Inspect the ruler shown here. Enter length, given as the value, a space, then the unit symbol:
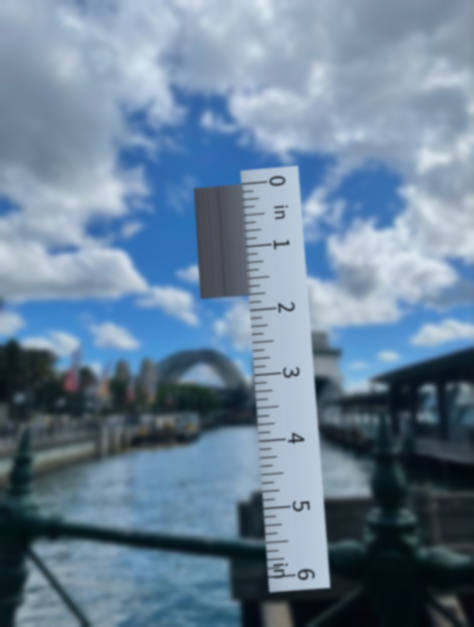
1.75 in
